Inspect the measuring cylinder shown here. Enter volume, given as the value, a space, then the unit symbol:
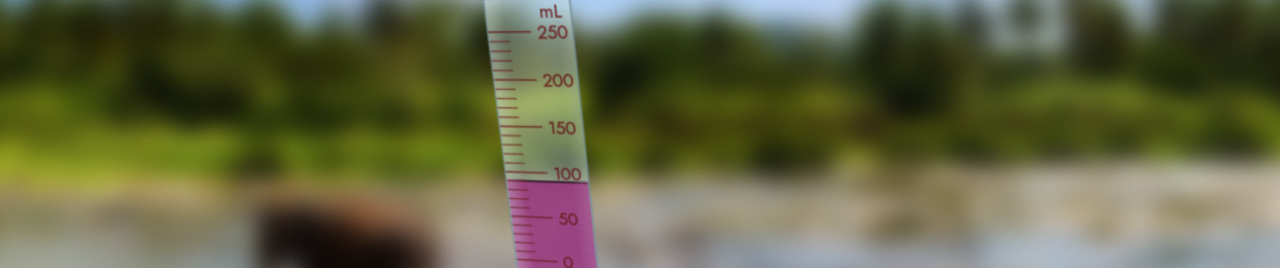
90 mL
